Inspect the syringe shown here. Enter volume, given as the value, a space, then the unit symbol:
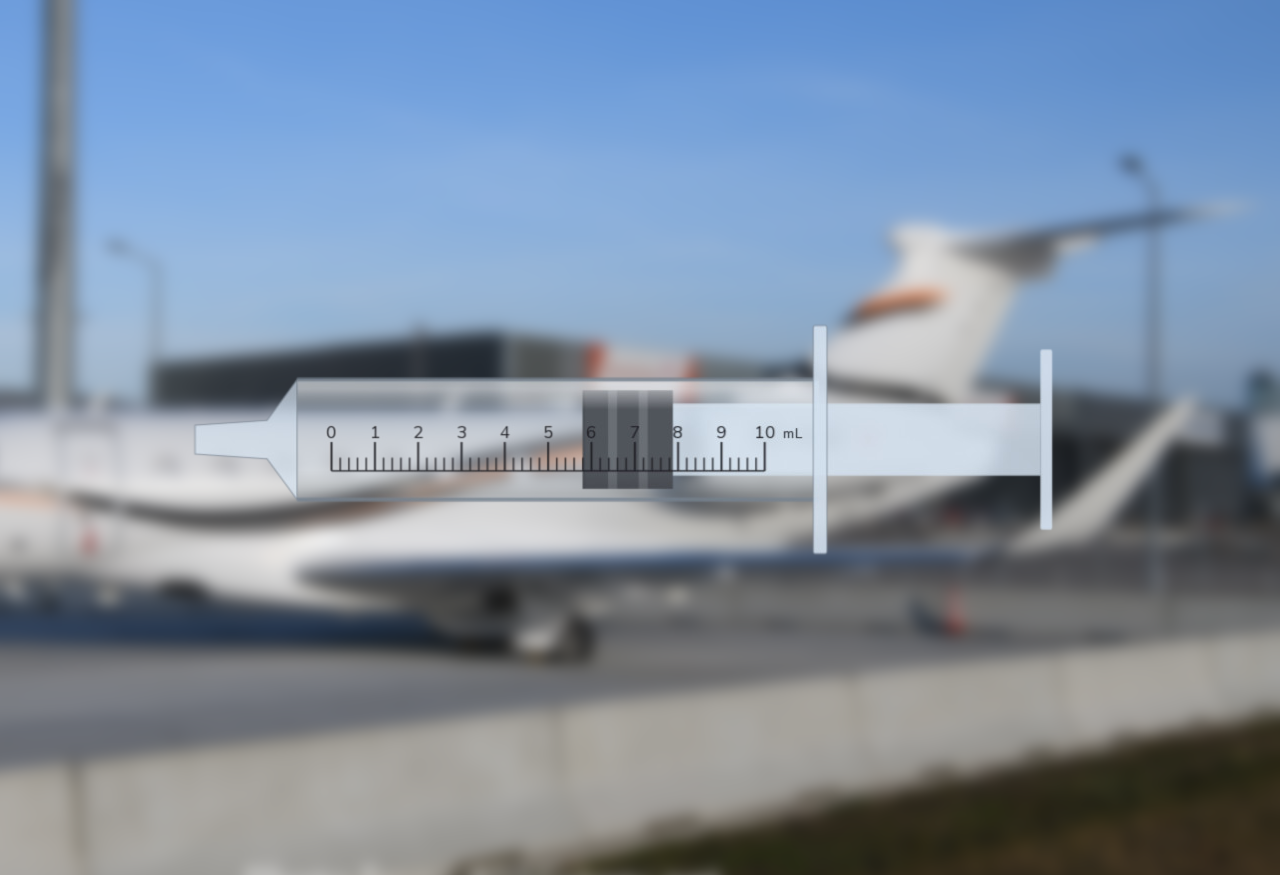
5.8 mL
